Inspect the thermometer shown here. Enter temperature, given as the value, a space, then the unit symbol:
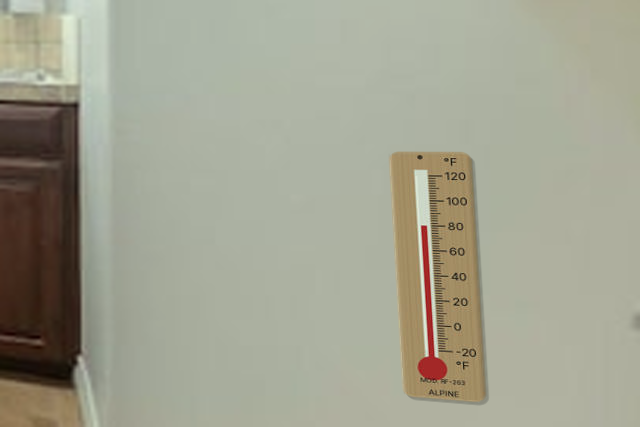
80 °F
